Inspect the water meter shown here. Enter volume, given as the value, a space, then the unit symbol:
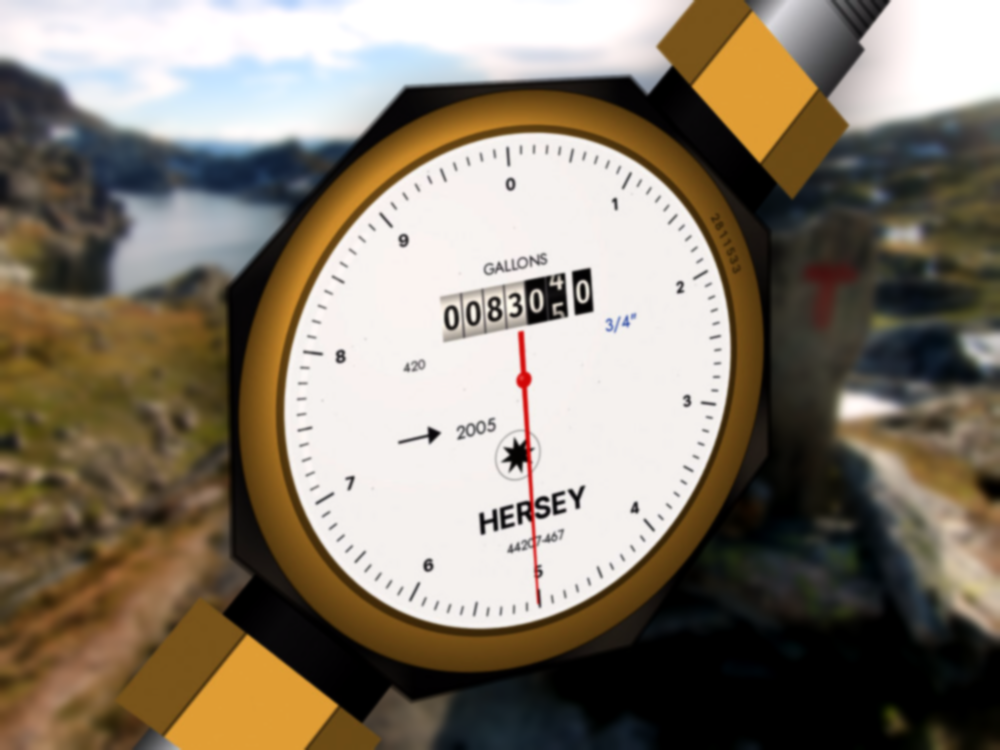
83045.0 gal
